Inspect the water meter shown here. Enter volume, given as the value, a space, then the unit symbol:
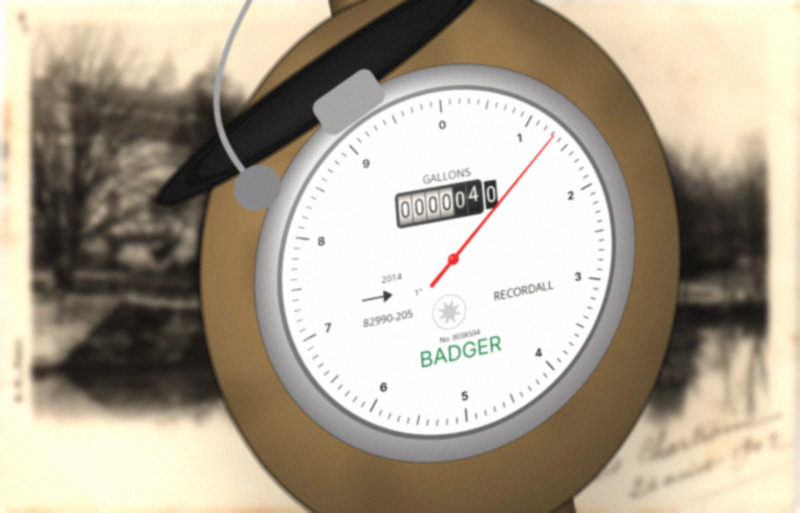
41.3 gal
